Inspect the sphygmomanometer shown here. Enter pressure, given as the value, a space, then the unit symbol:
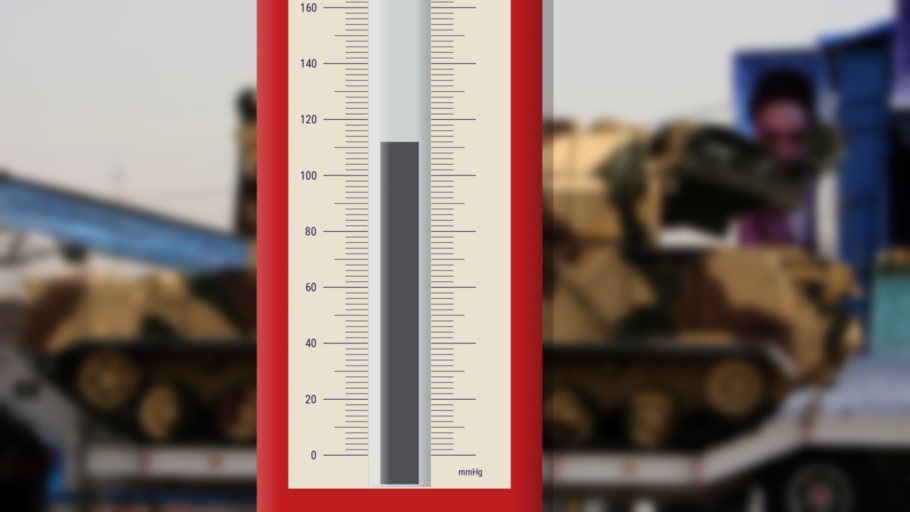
112 mmHg
